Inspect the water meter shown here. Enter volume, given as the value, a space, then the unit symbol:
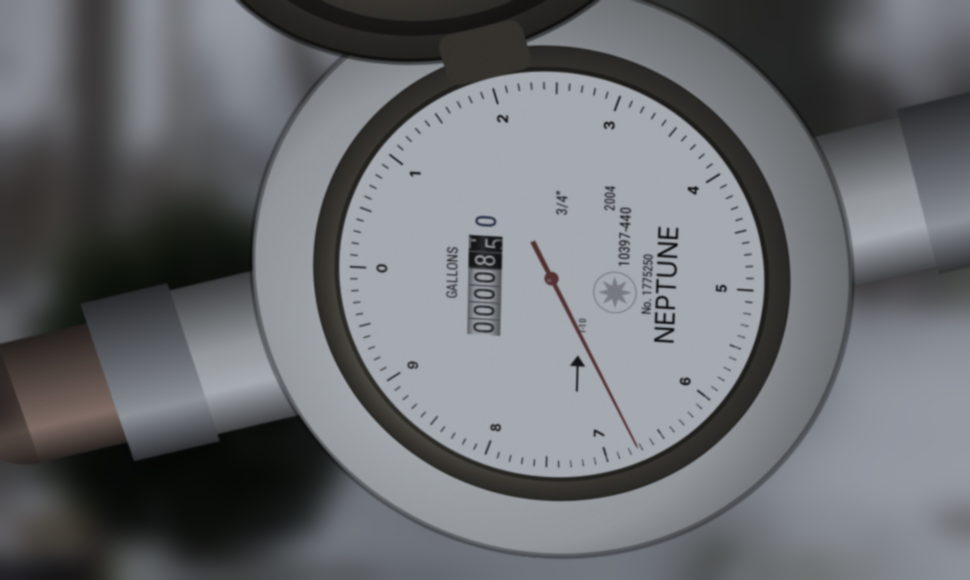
846.7 gal
